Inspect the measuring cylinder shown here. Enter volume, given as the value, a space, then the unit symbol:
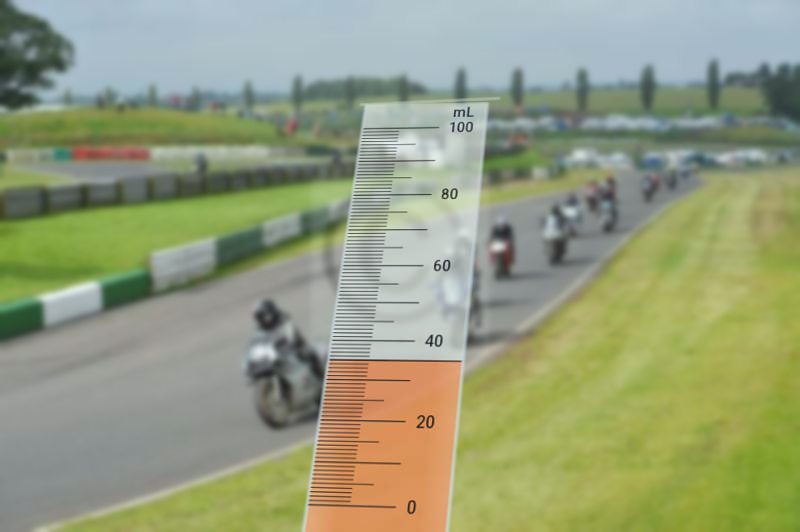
35 mL
